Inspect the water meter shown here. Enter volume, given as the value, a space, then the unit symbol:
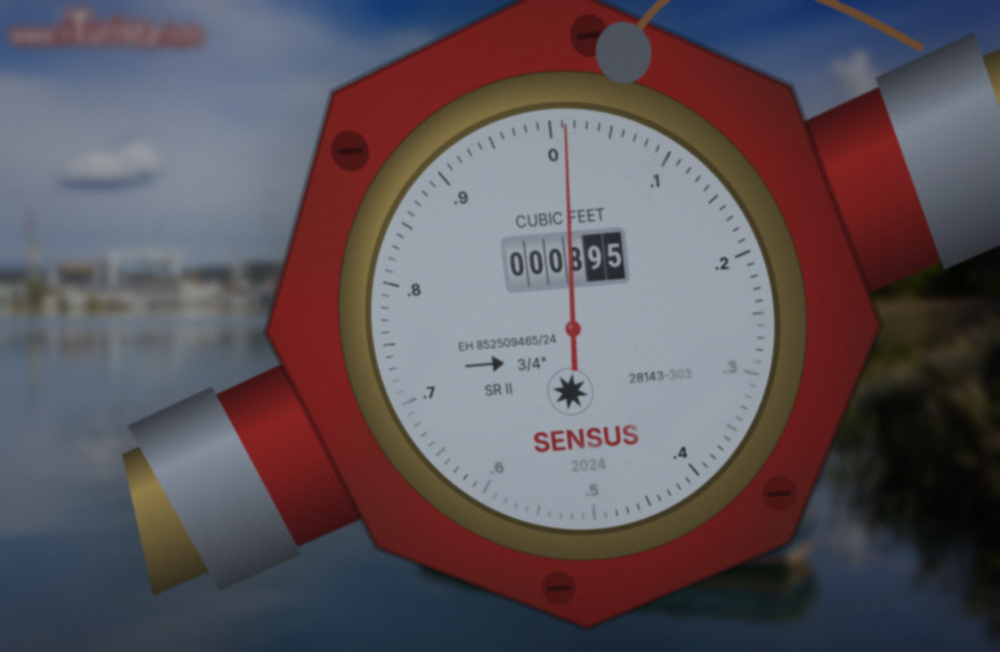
895.01 ft³
